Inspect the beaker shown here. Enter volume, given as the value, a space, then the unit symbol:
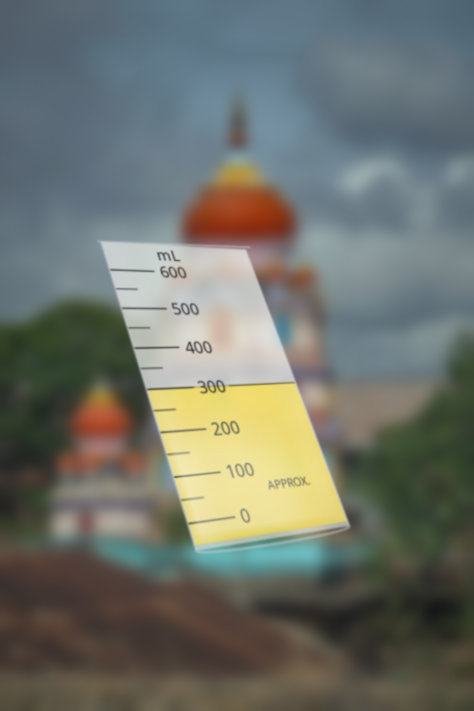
300 mL
